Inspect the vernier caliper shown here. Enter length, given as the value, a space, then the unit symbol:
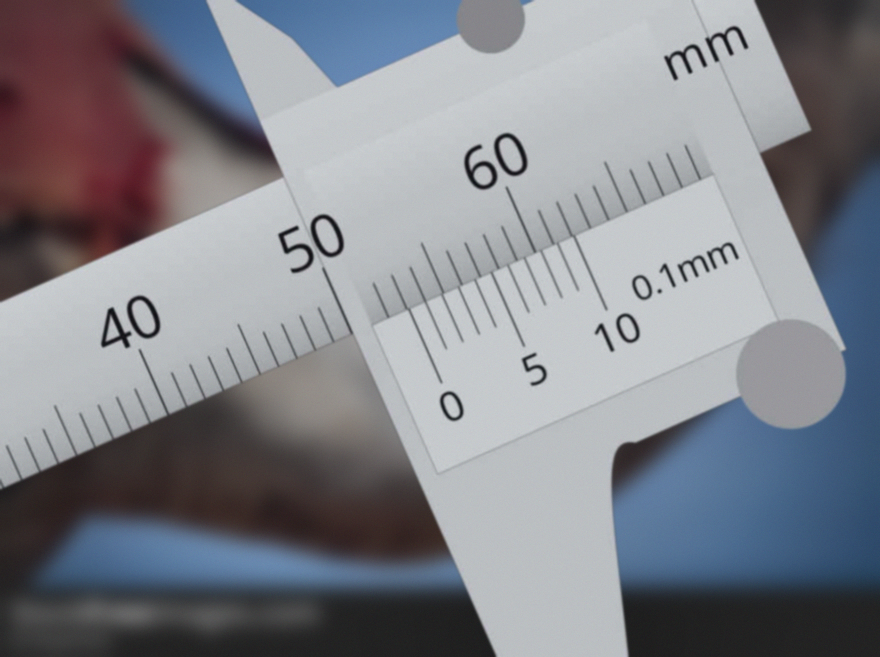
53.1 mm
